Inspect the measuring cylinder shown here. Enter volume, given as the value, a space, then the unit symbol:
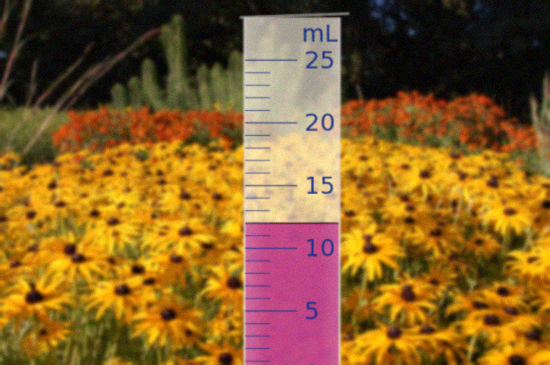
12 mL
